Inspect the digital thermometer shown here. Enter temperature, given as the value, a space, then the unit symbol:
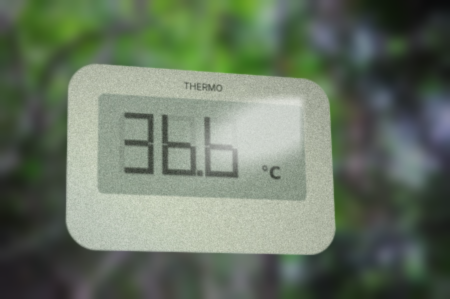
36.6 °C
